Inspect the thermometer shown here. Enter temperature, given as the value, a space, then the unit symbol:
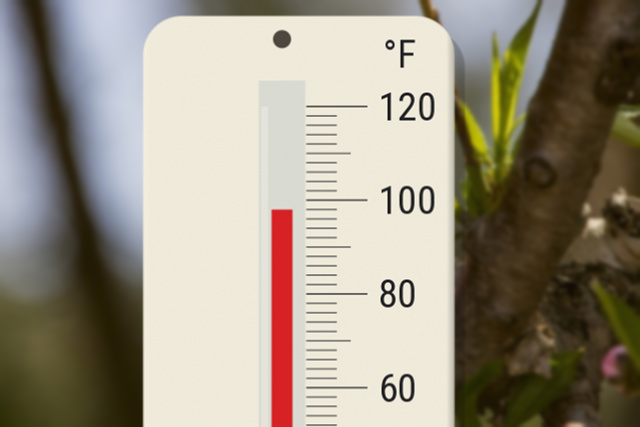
98 °F
